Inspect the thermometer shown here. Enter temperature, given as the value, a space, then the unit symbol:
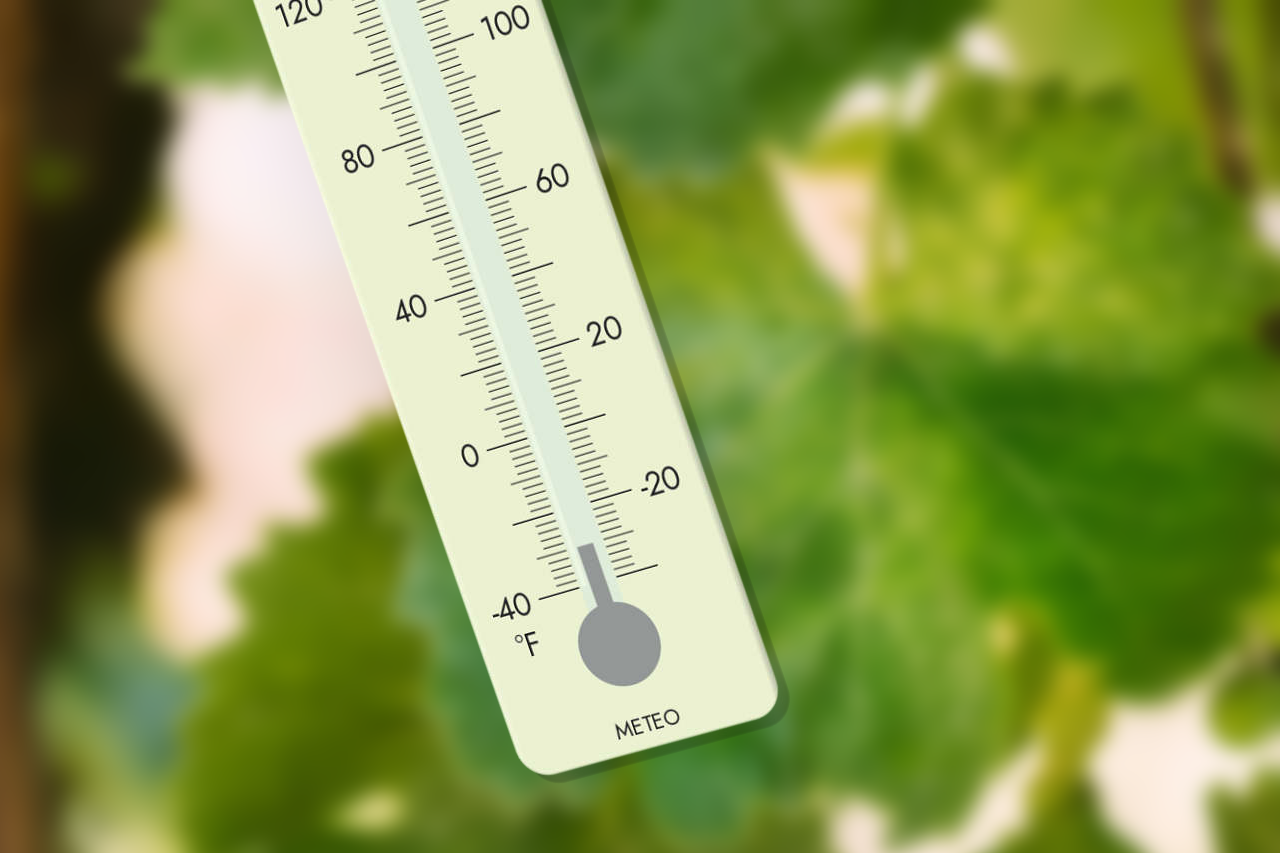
-30 °F
